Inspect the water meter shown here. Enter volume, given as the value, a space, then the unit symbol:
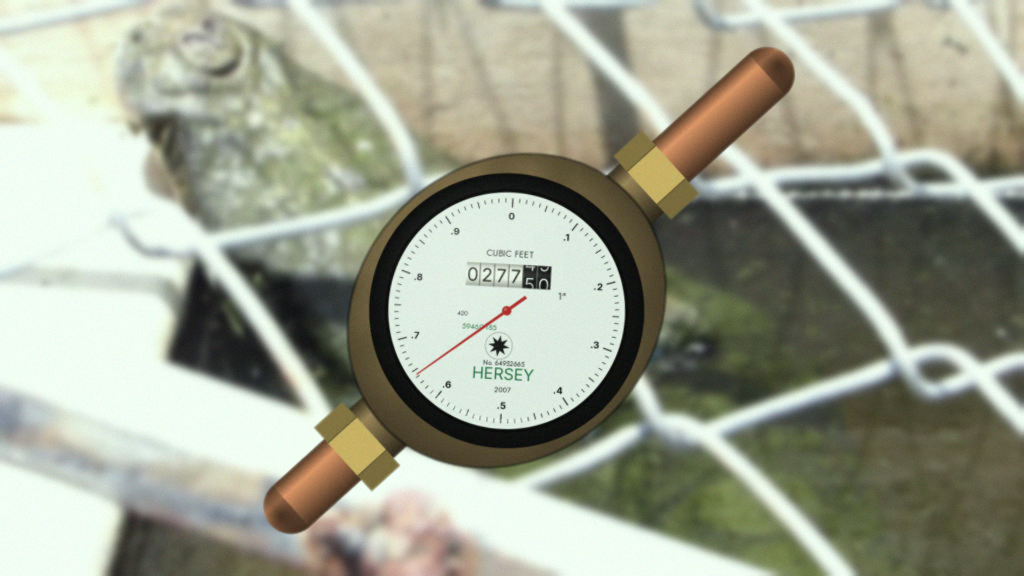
27749.64 ft³
